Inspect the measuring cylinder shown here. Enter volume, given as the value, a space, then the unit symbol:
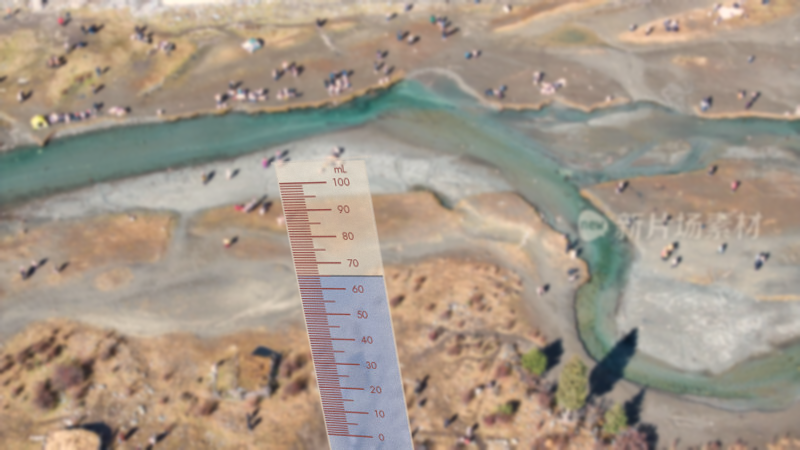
65 mL
